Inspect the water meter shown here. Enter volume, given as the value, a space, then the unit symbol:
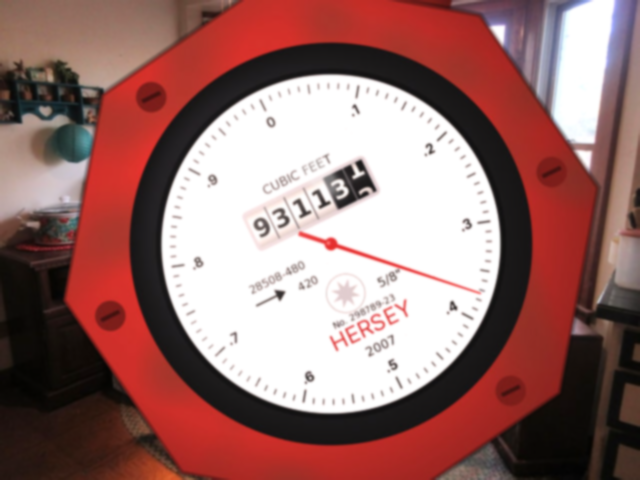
931131.37 ft³
